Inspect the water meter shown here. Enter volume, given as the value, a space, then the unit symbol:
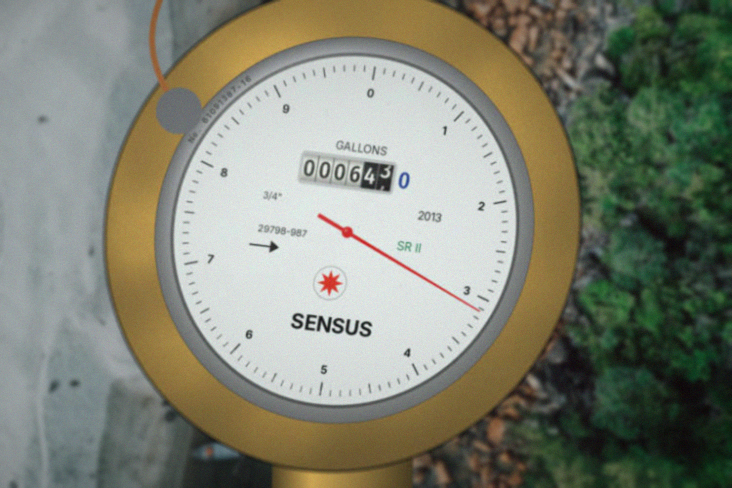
6433.1 gal
